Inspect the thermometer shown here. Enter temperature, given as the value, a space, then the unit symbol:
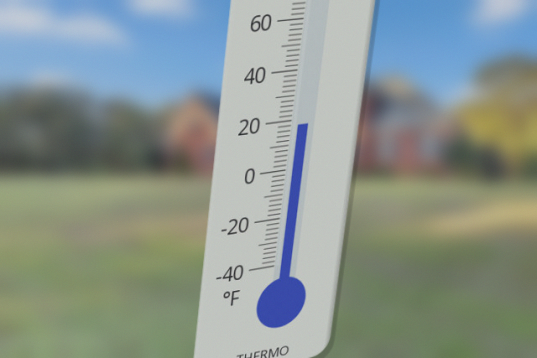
18 °F
